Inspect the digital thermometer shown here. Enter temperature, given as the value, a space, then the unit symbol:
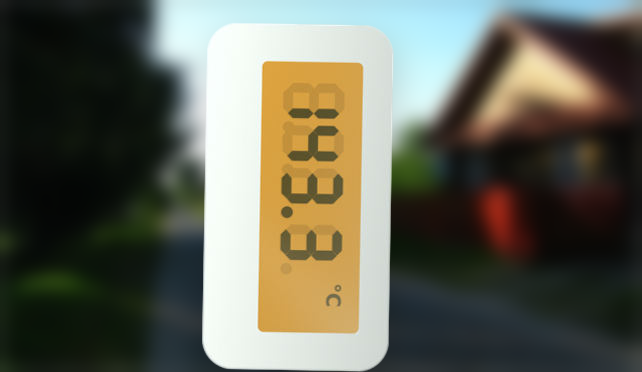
143.3 °C
